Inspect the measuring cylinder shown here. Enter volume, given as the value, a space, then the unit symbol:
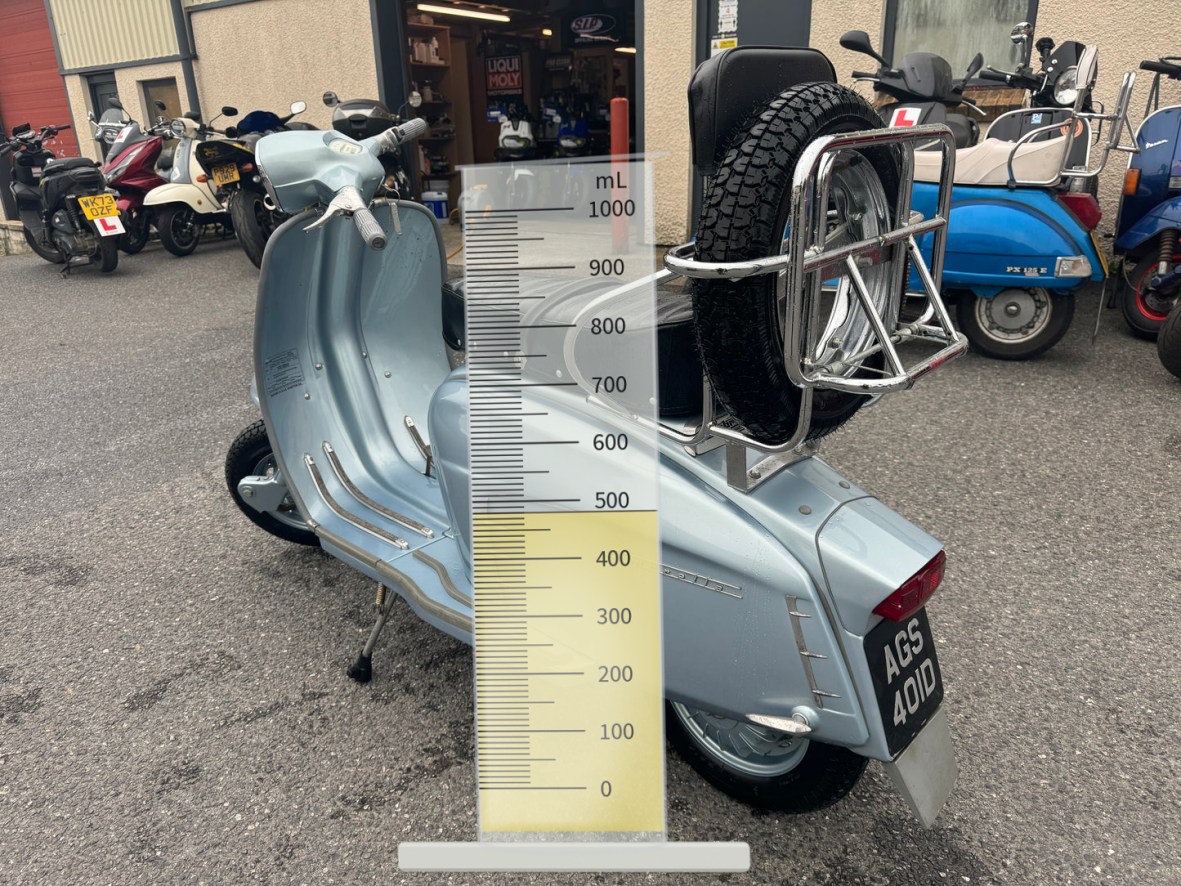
480 mL
